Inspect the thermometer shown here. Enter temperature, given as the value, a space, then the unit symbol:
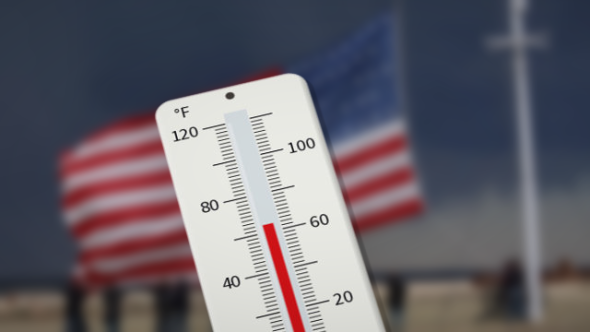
64 °F
